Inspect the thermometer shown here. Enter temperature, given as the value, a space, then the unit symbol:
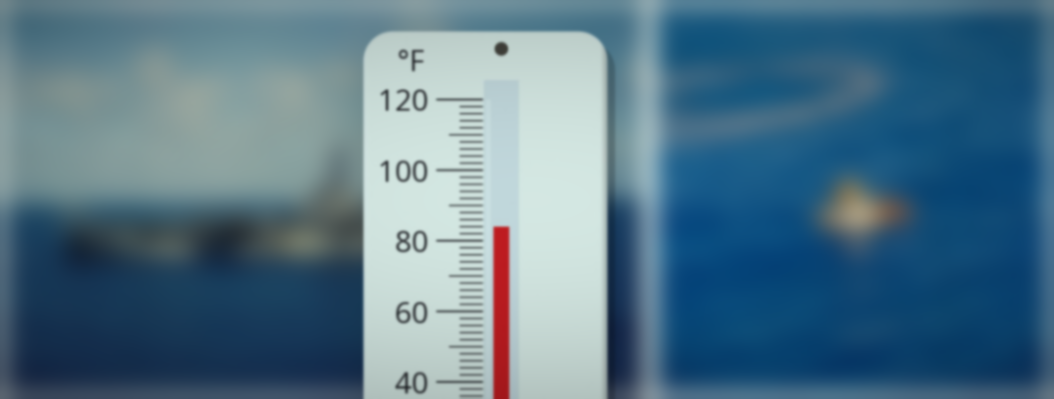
84 °F
